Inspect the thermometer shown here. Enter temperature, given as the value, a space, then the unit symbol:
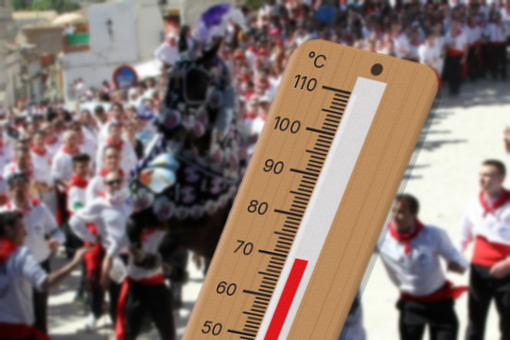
70 °C
